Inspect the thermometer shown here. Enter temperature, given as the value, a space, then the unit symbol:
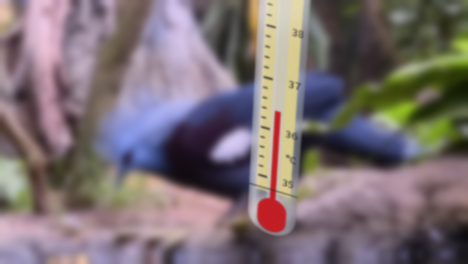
36.4 °C
